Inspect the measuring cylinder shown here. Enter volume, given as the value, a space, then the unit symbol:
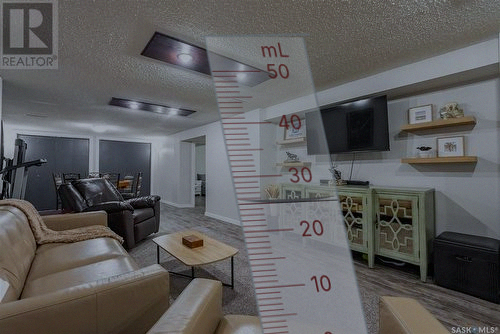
25 mL
